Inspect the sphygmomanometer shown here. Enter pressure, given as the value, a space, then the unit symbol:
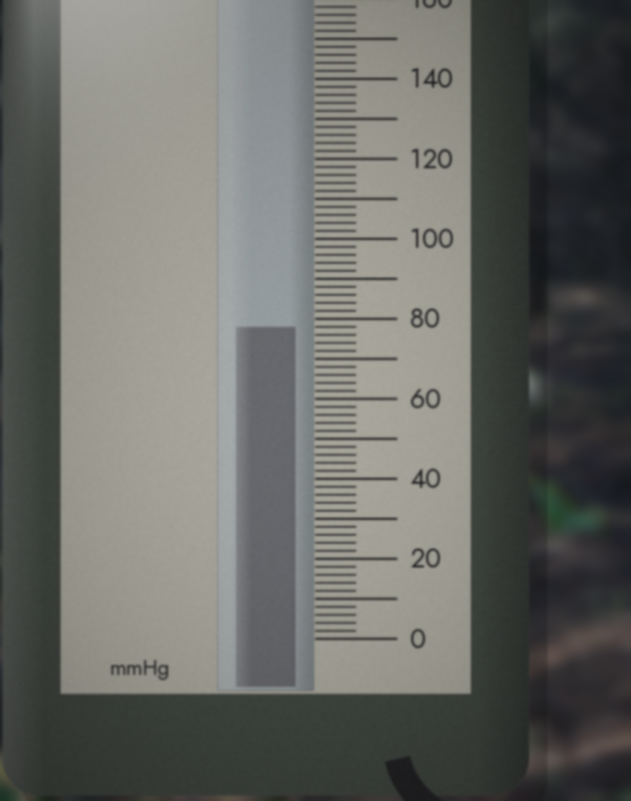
78 mmHg
